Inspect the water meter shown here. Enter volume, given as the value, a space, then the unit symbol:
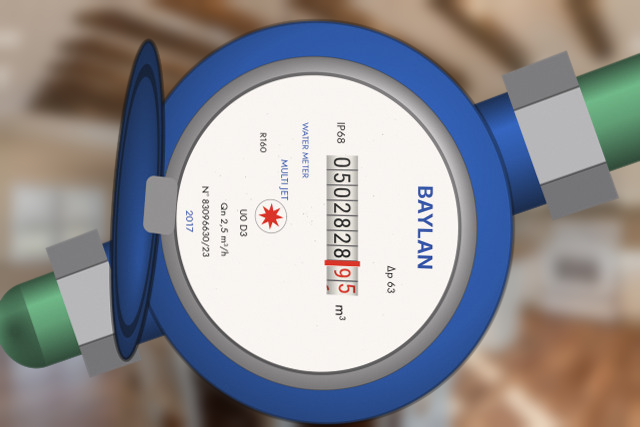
502828.95 m³
